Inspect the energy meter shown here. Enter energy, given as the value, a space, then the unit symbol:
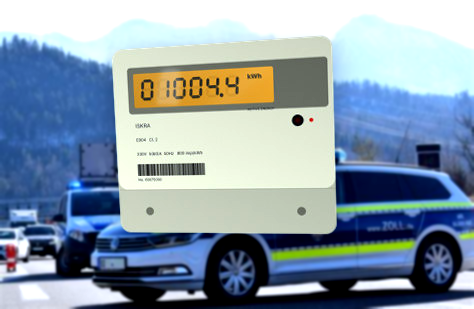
1004.4 kWh
